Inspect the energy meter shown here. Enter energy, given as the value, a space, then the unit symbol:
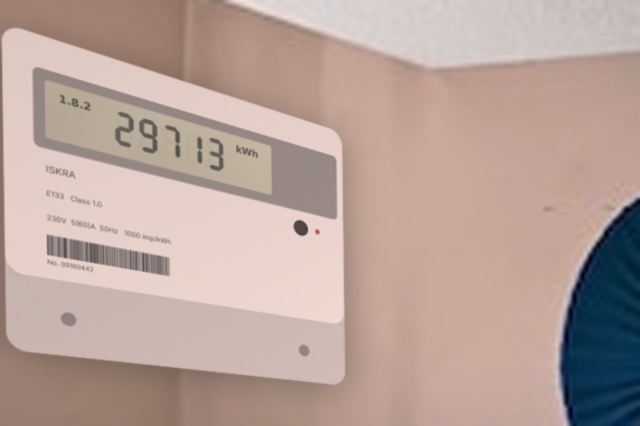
29713 kWh
